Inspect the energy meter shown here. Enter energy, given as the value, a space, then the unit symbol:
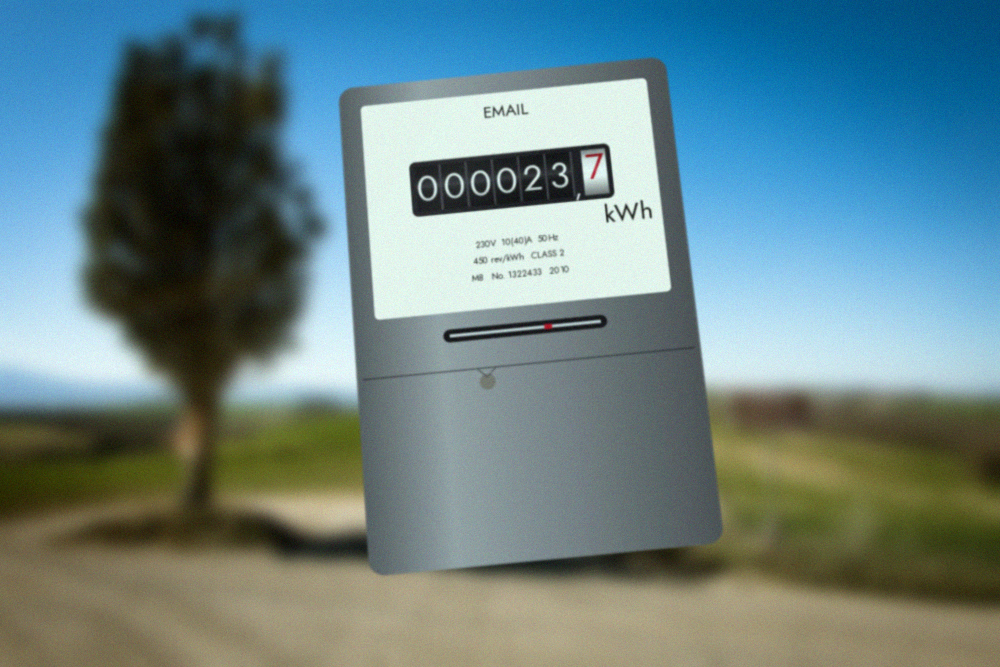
23.7 kWh
